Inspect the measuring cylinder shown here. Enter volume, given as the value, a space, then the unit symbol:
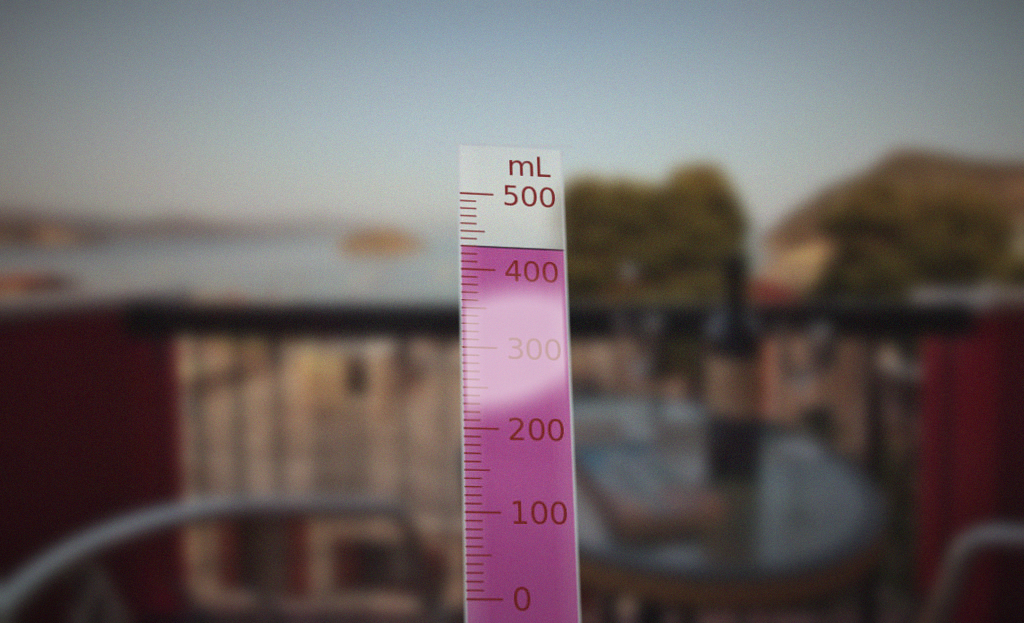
430 mL
